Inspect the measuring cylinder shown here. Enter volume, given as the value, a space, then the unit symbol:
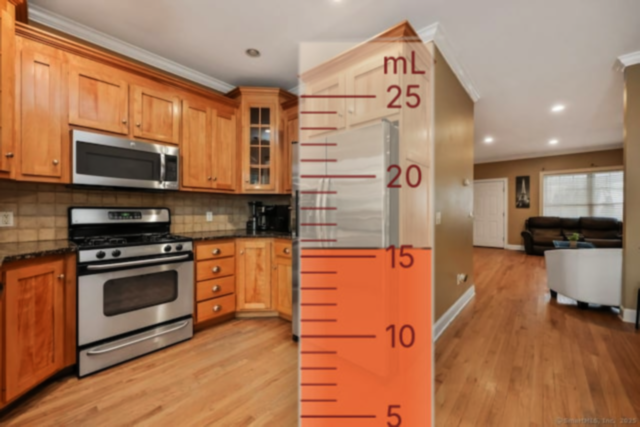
15.5 mL
